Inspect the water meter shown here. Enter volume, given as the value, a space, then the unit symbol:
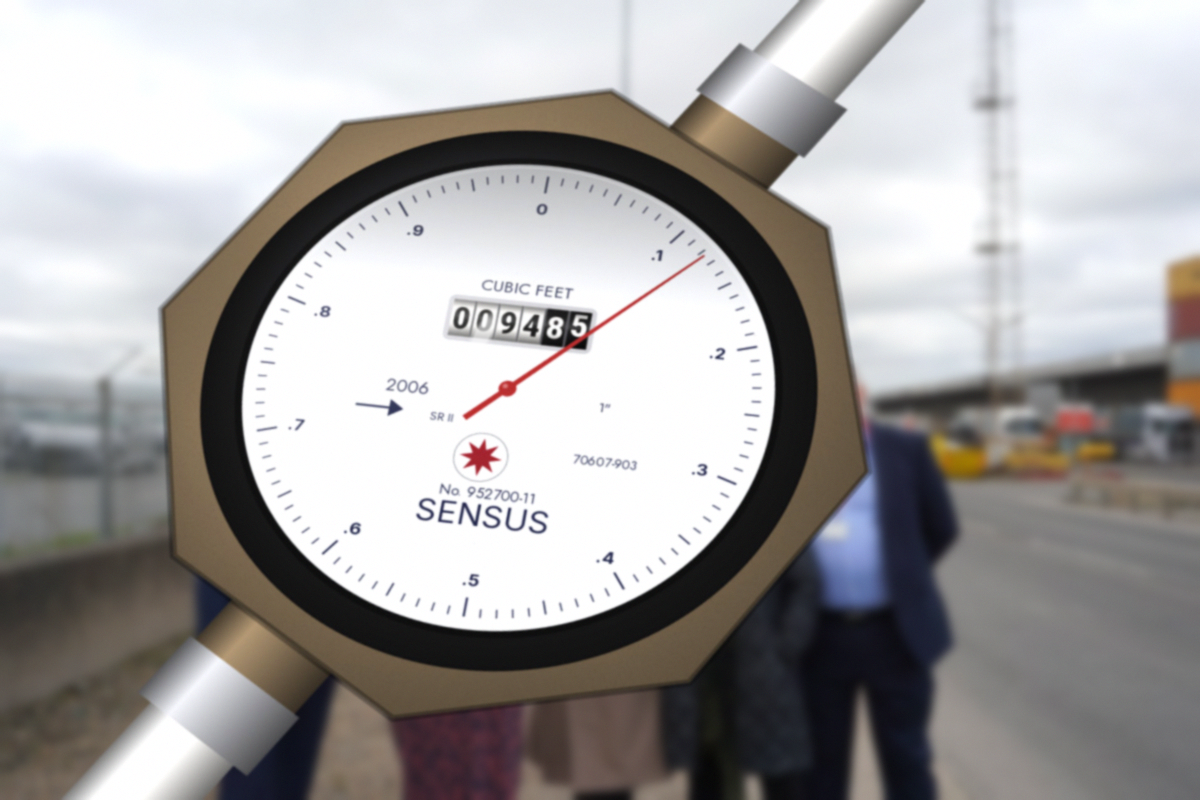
9485.12 ft³
